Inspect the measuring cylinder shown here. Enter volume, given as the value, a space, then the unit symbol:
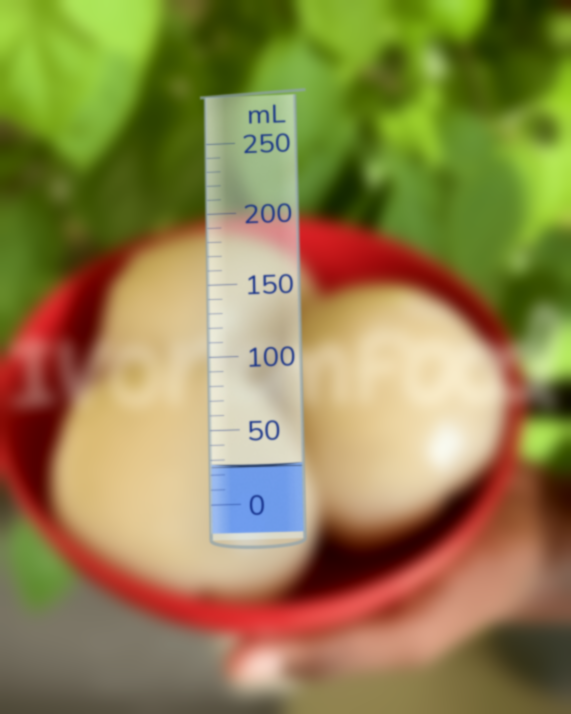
25 mL
